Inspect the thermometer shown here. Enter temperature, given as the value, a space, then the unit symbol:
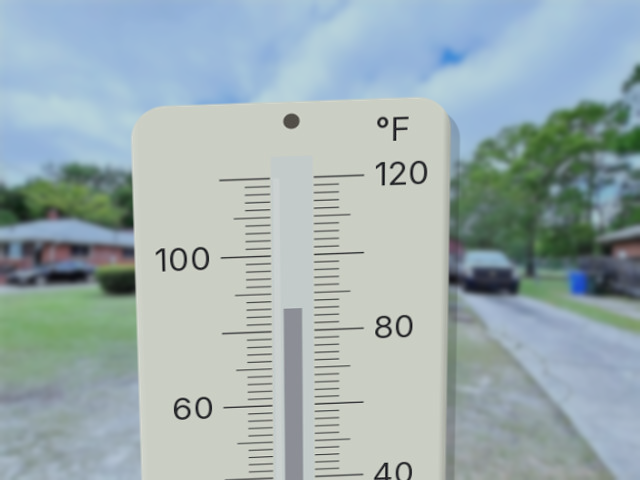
86 °F
